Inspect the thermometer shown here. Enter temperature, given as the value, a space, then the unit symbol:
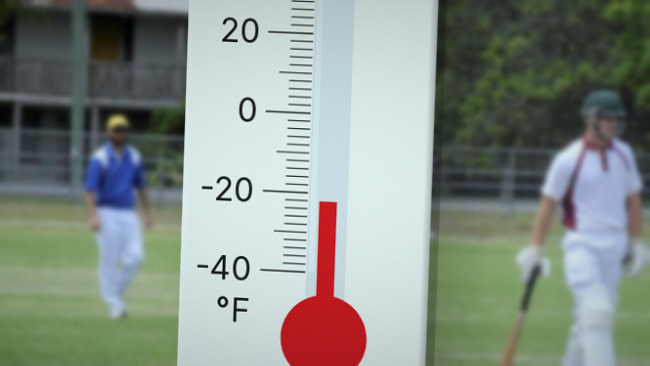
-22 °F
